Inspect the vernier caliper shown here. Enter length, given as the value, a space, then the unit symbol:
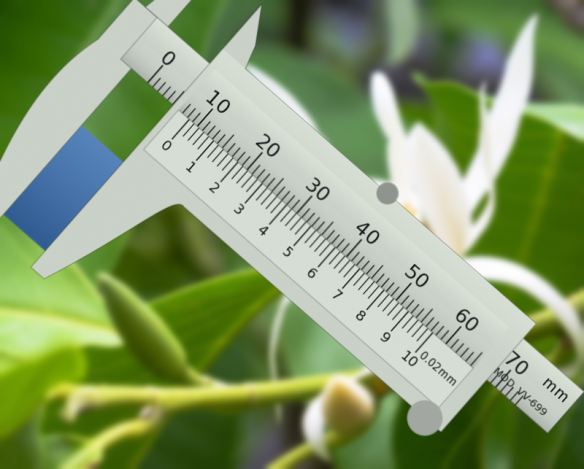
8.4 mm
